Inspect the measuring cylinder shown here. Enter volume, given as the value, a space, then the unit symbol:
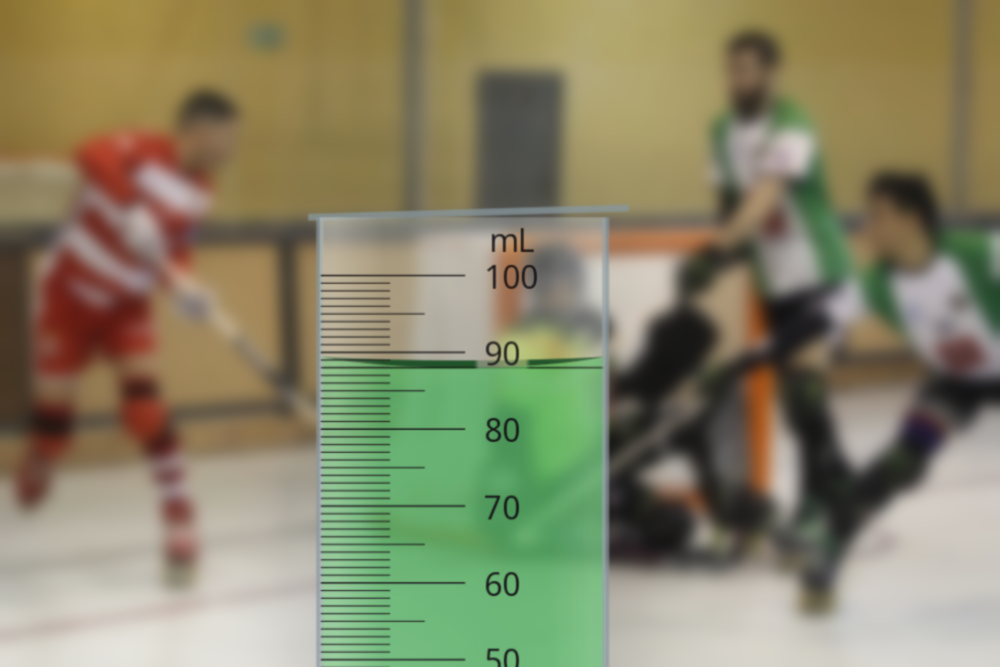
88 mL
